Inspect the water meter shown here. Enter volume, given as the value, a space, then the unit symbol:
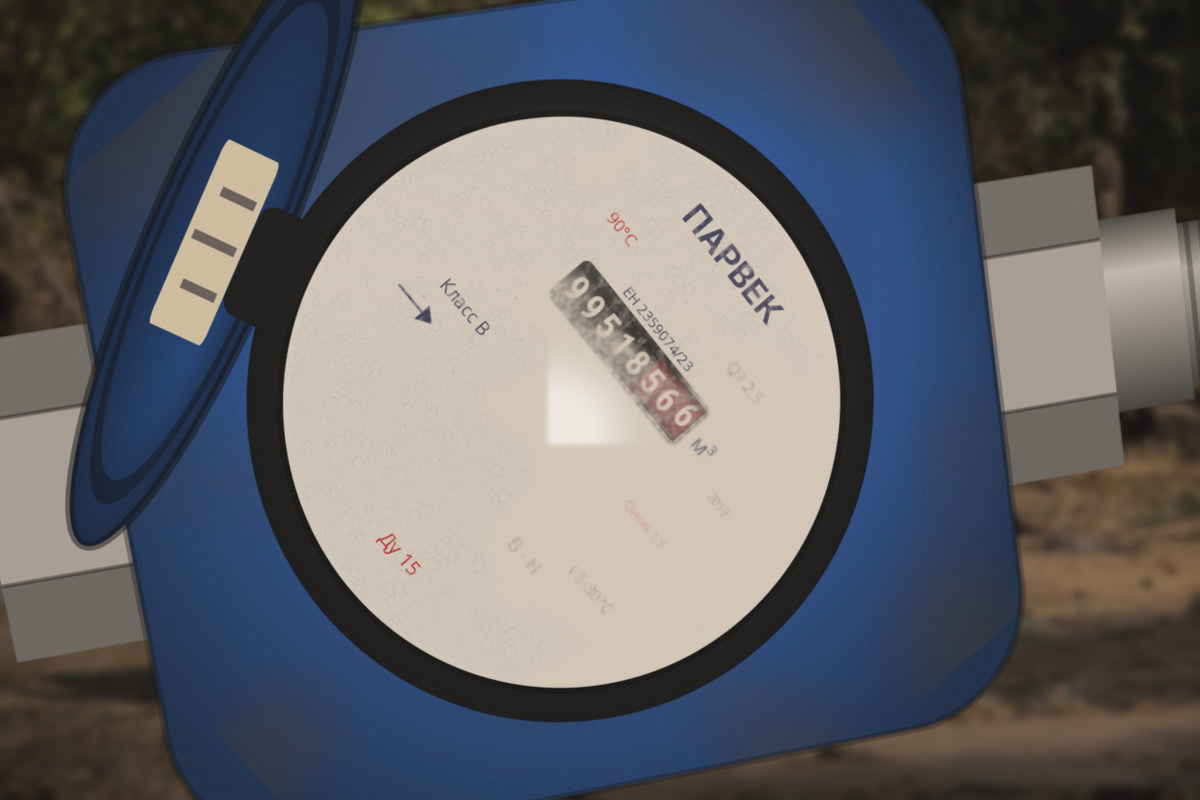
99518.566 m³
